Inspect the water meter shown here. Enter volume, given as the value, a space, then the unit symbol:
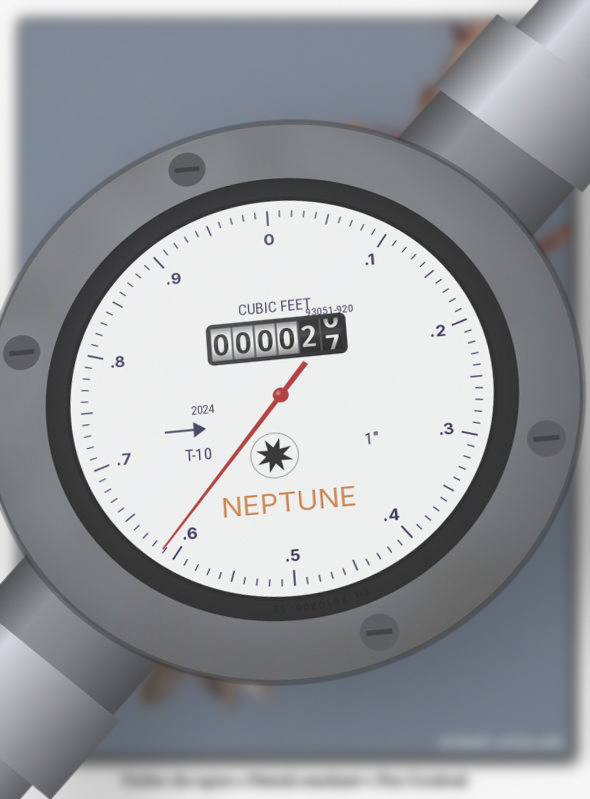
26.61 ft³
